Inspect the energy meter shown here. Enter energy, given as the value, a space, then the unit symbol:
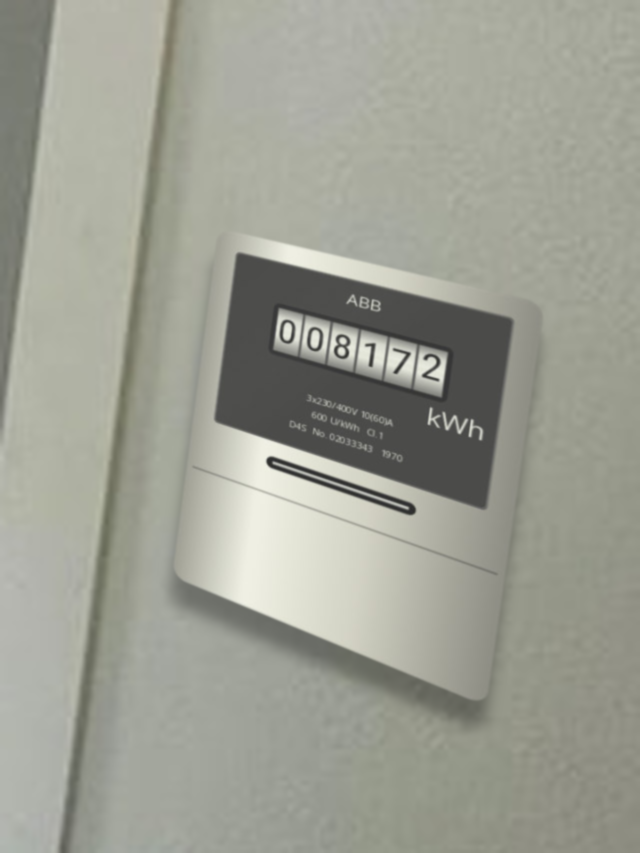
8172 kWh
